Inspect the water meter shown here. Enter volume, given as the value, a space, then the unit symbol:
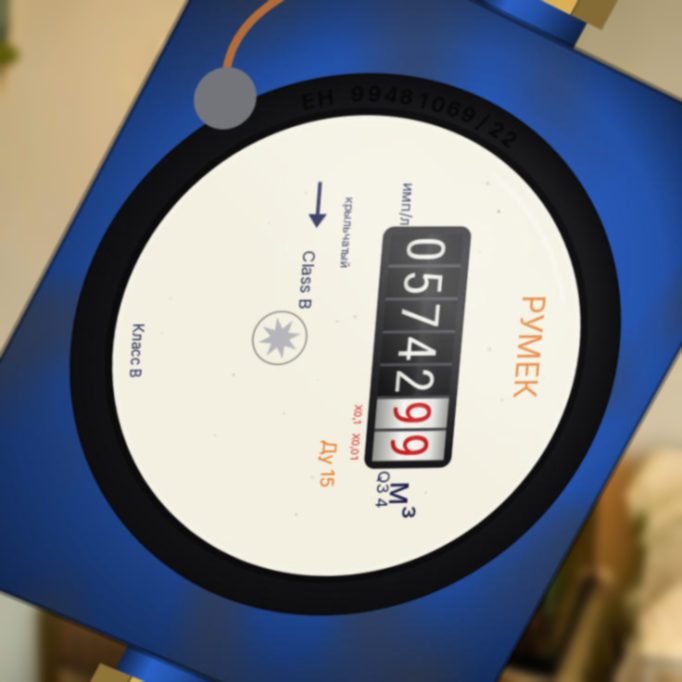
5742.99 m³
